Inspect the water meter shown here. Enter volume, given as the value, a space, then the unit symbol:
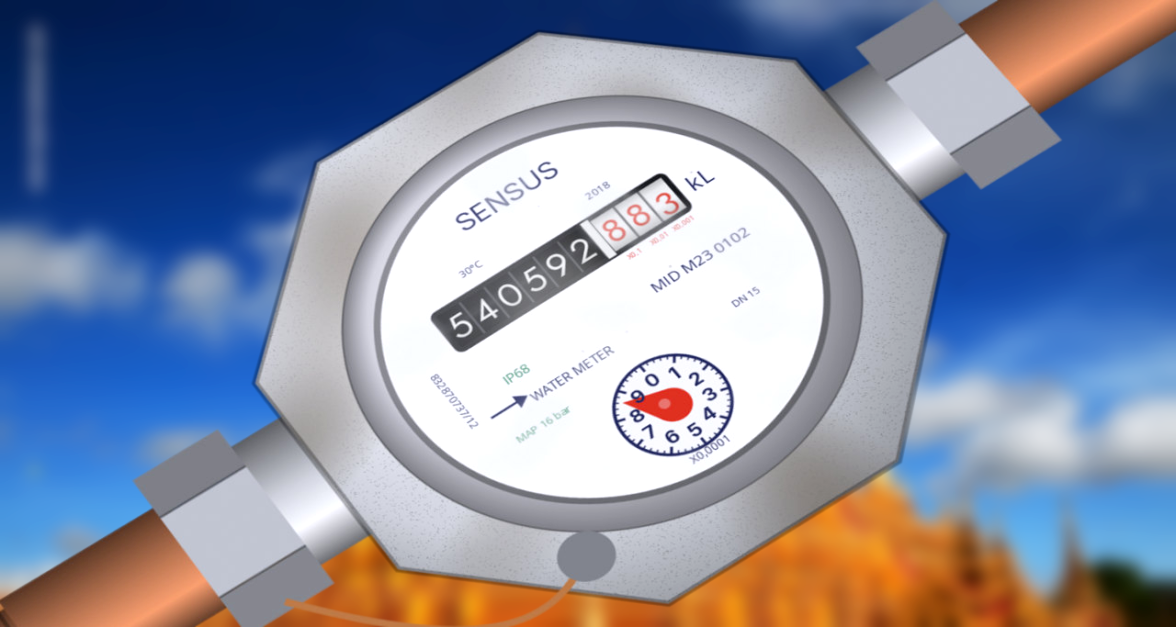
540592.8828 kL
